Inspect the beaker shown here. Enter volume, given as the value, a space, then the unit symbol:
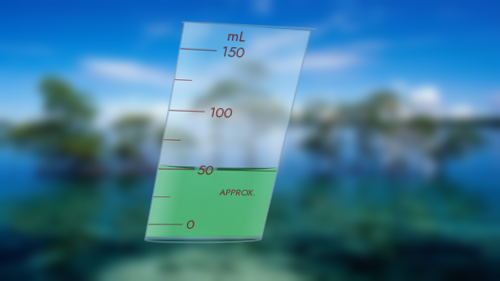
50 mL
